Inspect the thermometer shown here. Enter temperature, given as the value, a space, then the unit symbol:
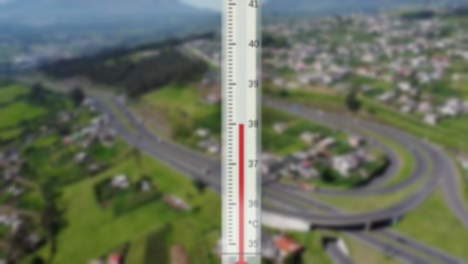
38 °C
